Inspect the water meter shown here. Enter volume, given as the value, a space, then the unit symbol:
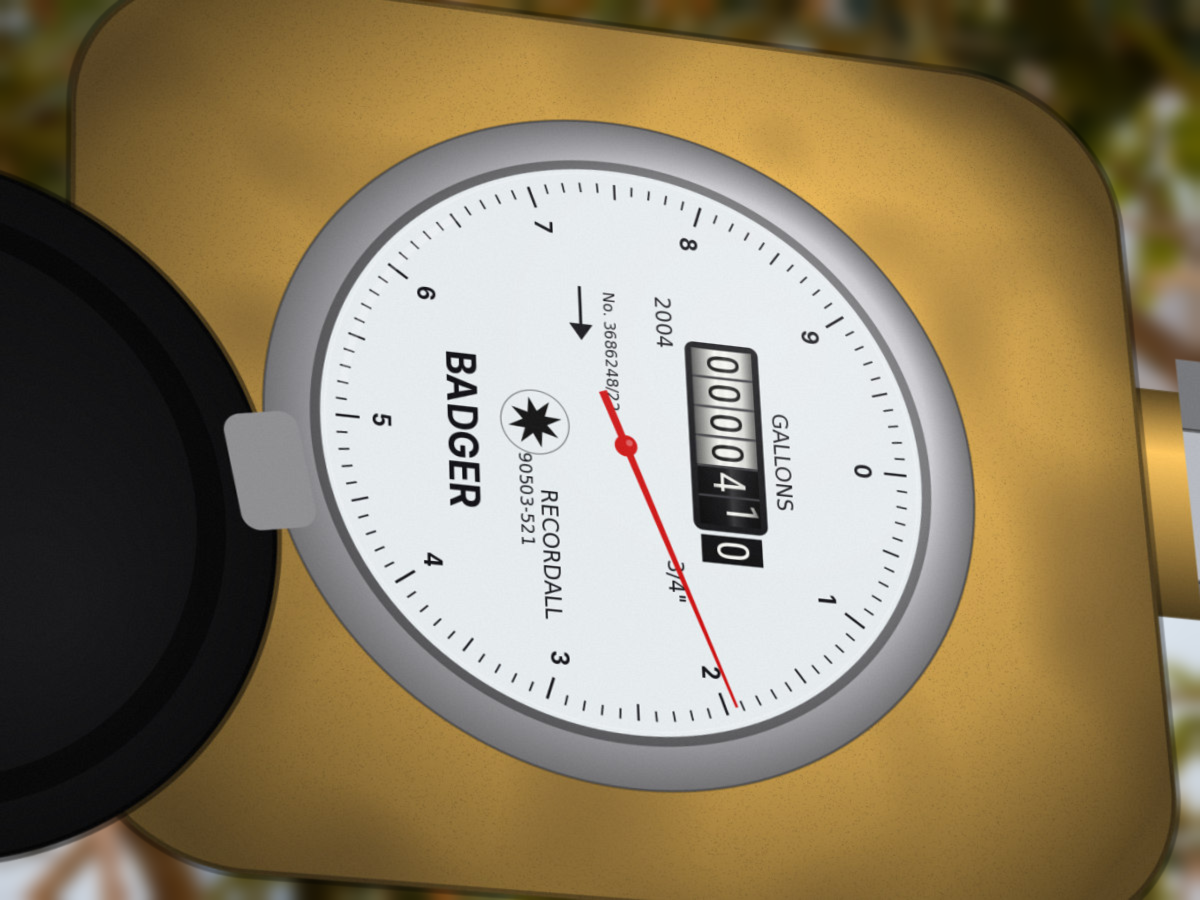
411.9 gal
